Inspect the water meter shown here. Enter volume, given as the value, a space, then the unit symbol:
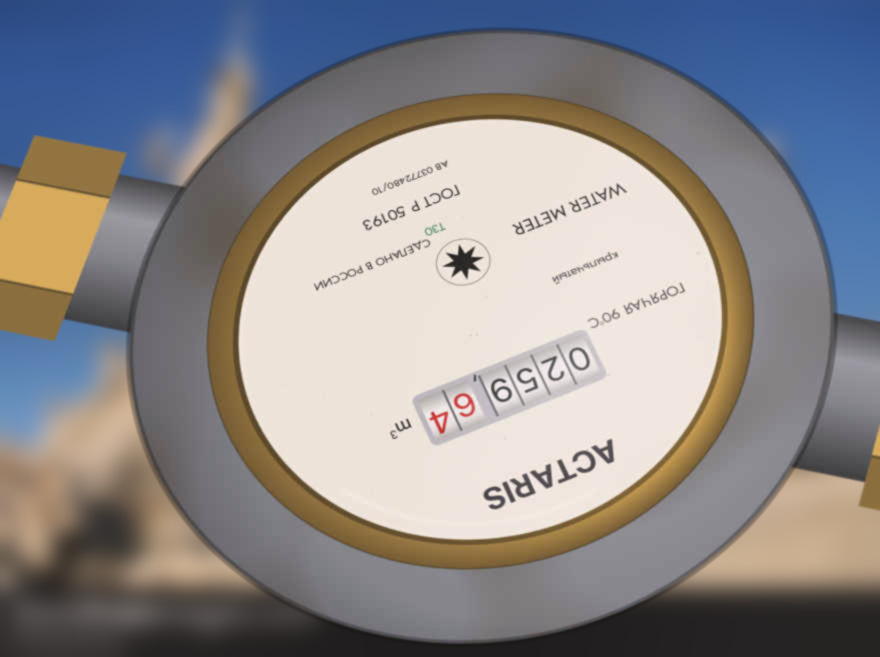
259.64 m³
